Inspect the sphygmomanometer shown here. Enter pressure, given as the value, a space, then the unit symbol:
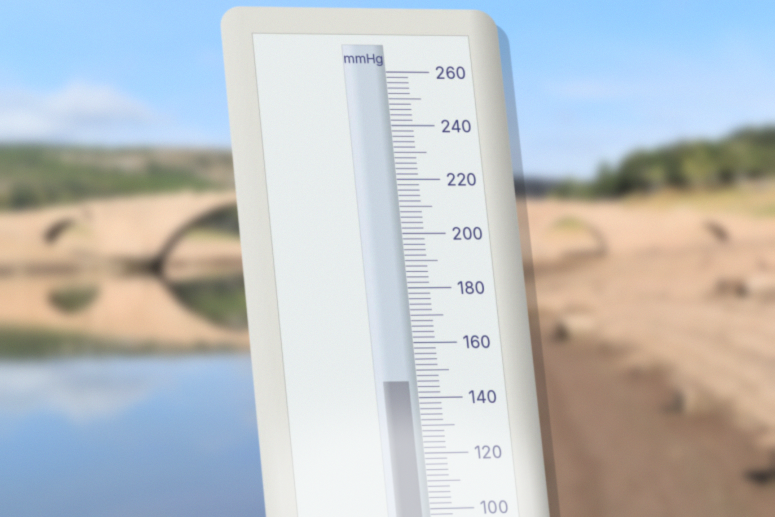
146 mmHg
